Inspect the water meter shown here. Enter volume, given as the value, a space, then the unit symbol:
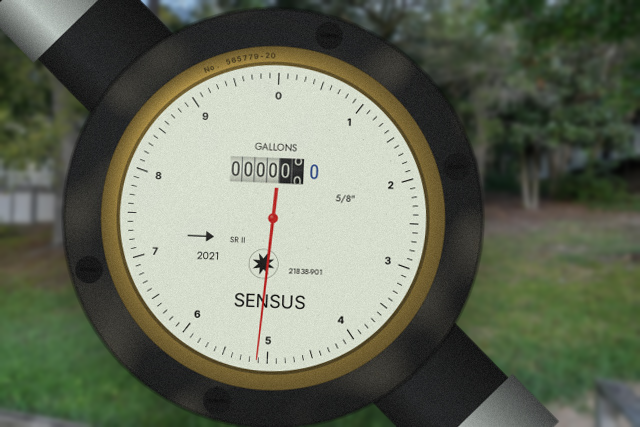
85.1 gal
